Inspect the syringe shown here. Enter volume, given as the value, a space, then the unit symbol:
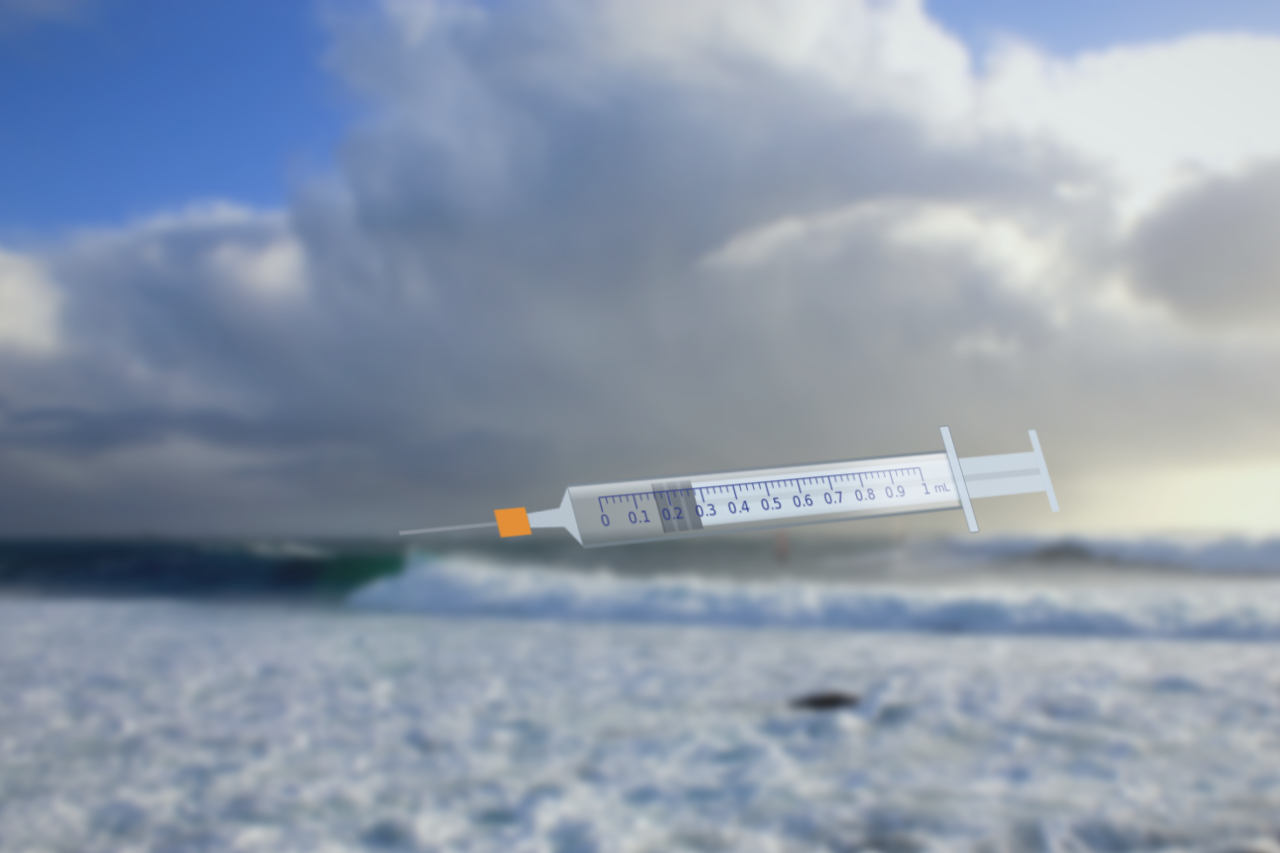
0.16 mL
